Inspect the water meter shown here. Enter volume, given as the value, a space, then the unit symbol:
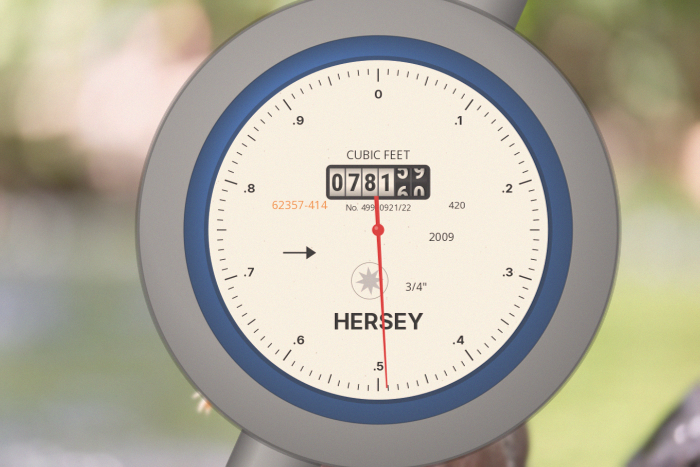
78159.49 ft³
